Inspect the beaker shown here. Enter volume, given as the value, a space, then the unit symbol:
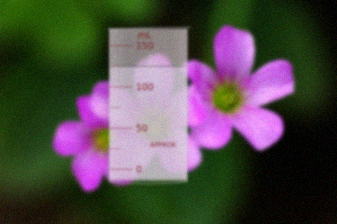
125 mL
